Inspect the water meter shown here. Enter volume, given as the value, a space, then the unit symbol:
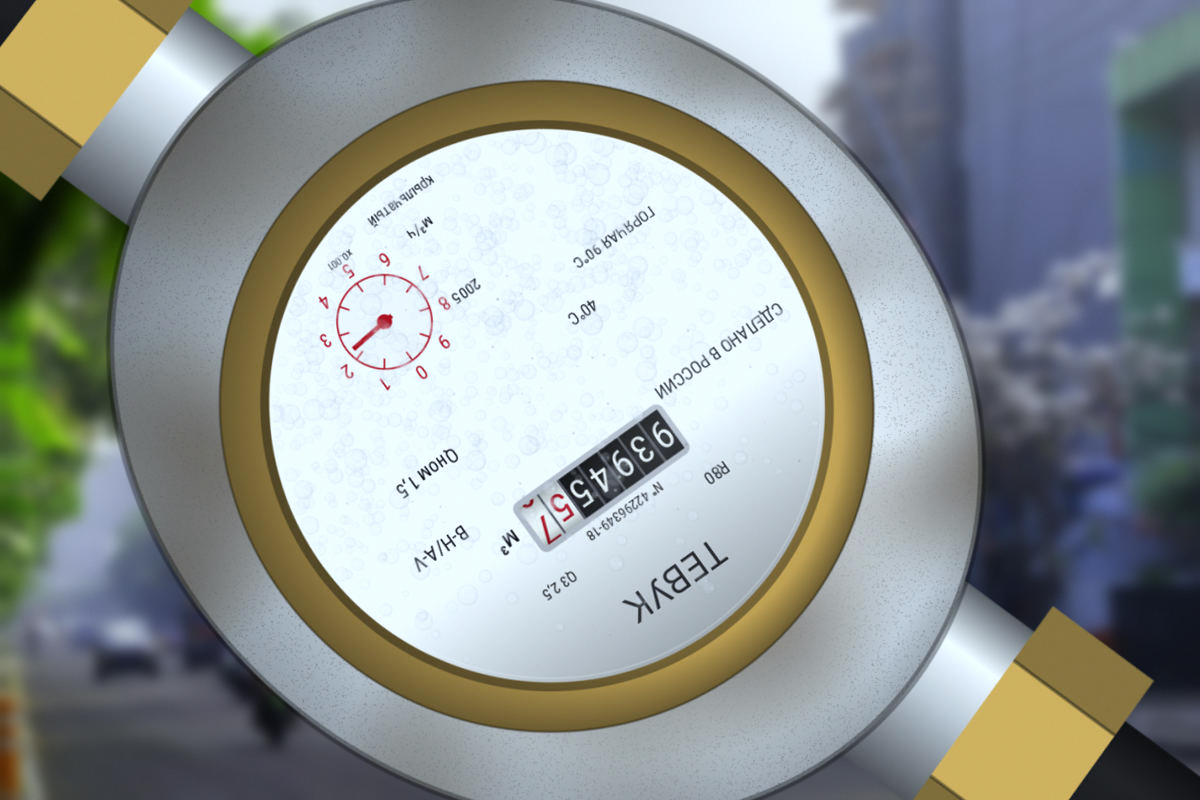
93945.572 m³
